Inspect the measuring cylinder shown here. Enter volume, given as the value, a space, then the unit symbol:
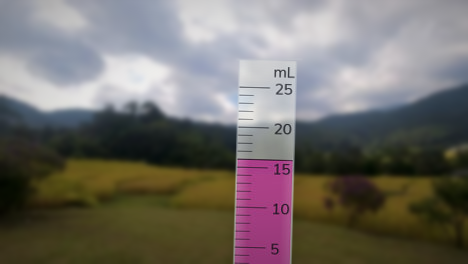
16 mL
